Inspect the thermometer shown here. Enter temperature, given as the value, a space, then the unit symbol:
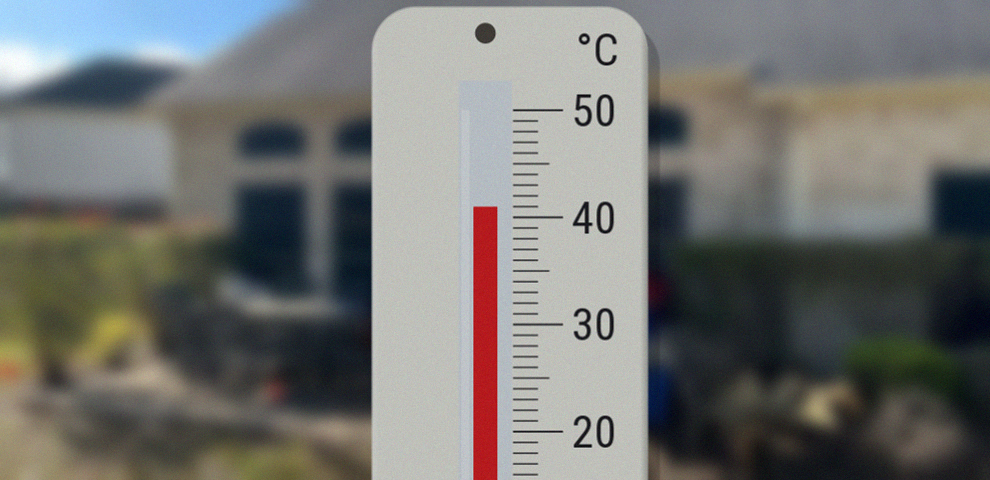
41 °C
